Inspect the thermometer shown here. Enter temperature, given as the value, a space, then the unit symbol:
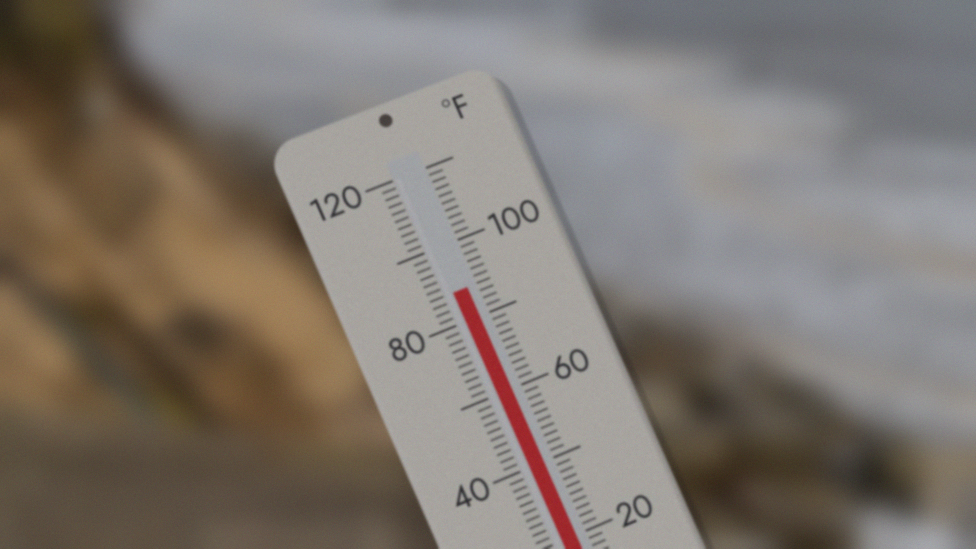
88 °F
